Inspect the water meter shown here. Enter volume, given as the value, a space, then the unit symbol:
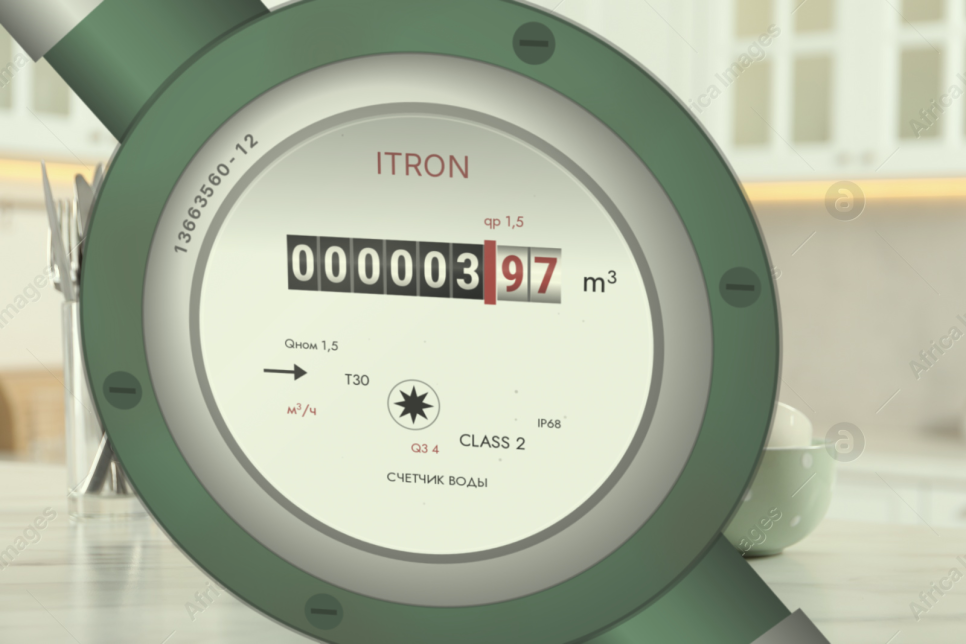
3.97 m³
